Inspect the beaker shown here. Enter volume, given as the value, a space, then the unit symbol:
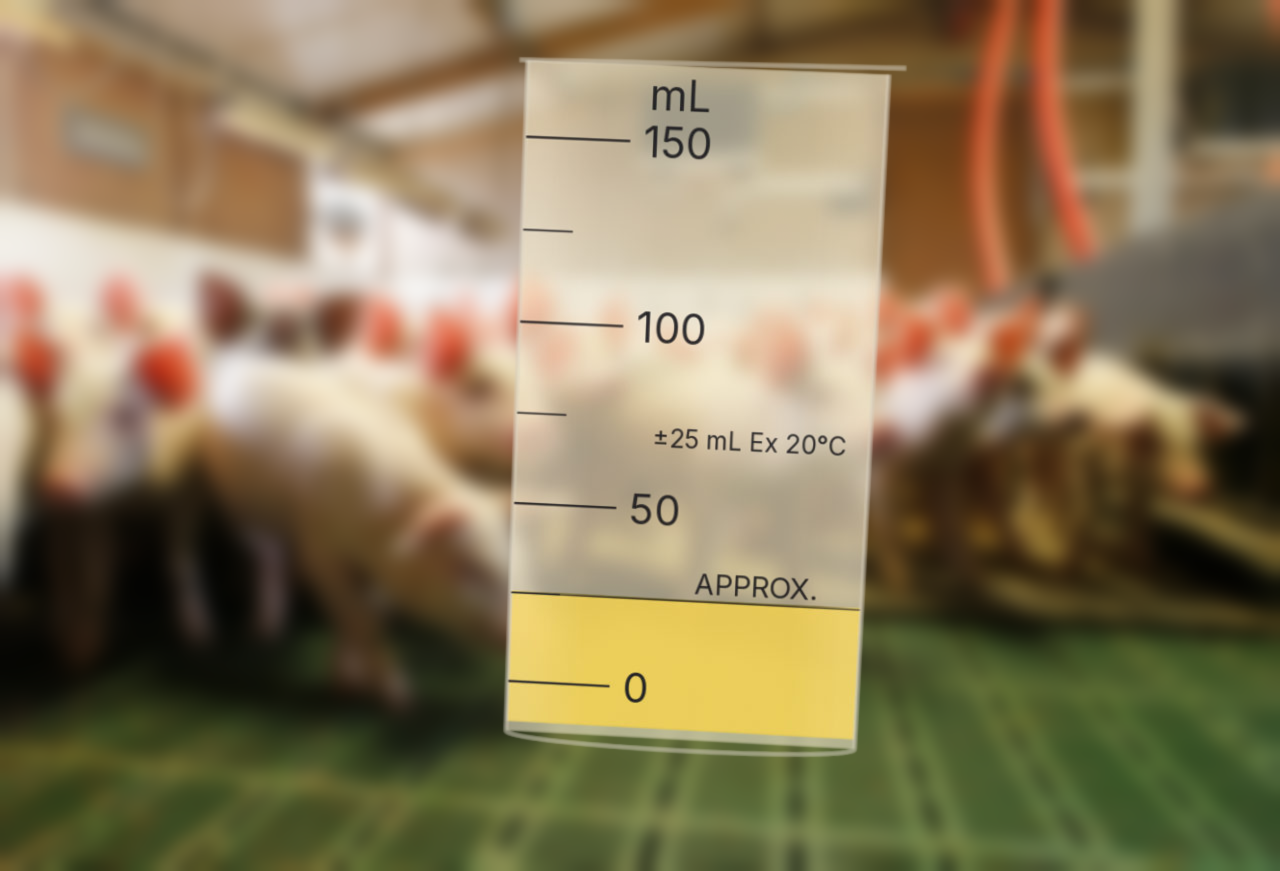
25 mL
